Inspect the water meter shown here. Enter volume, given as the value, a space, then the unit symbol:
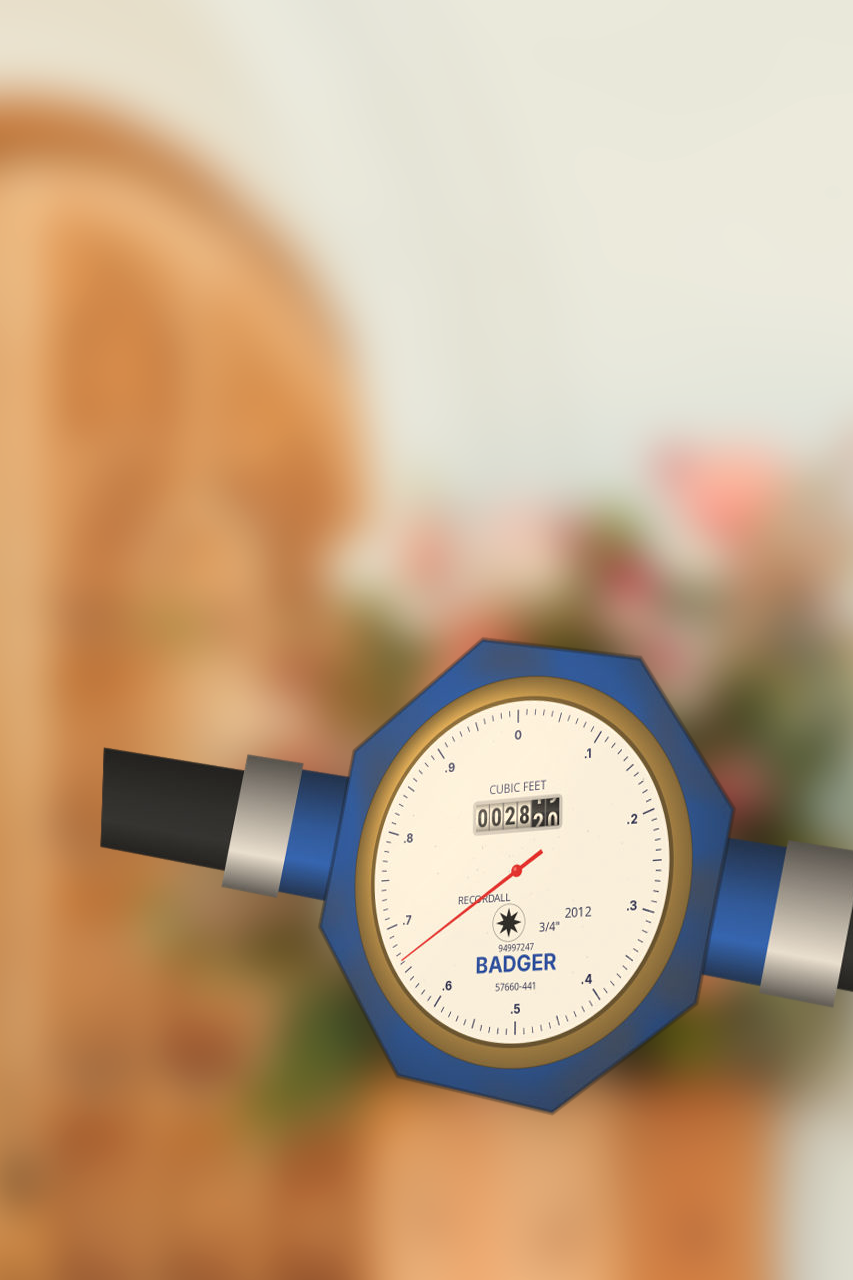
2819.66 ft³
